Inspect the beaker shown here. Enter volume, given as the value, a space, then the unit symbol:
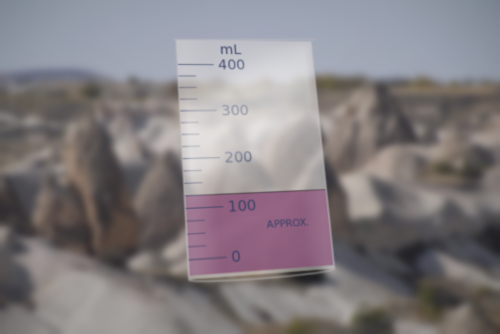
125 mL
